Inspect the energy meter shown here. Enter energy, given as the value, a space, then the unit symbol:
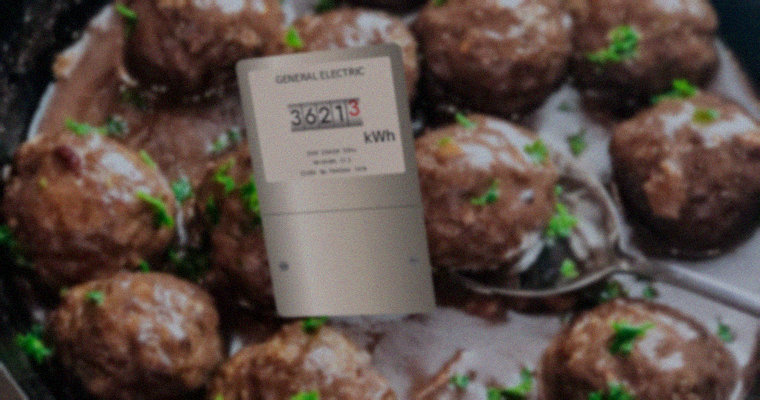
3621.3 kWh
